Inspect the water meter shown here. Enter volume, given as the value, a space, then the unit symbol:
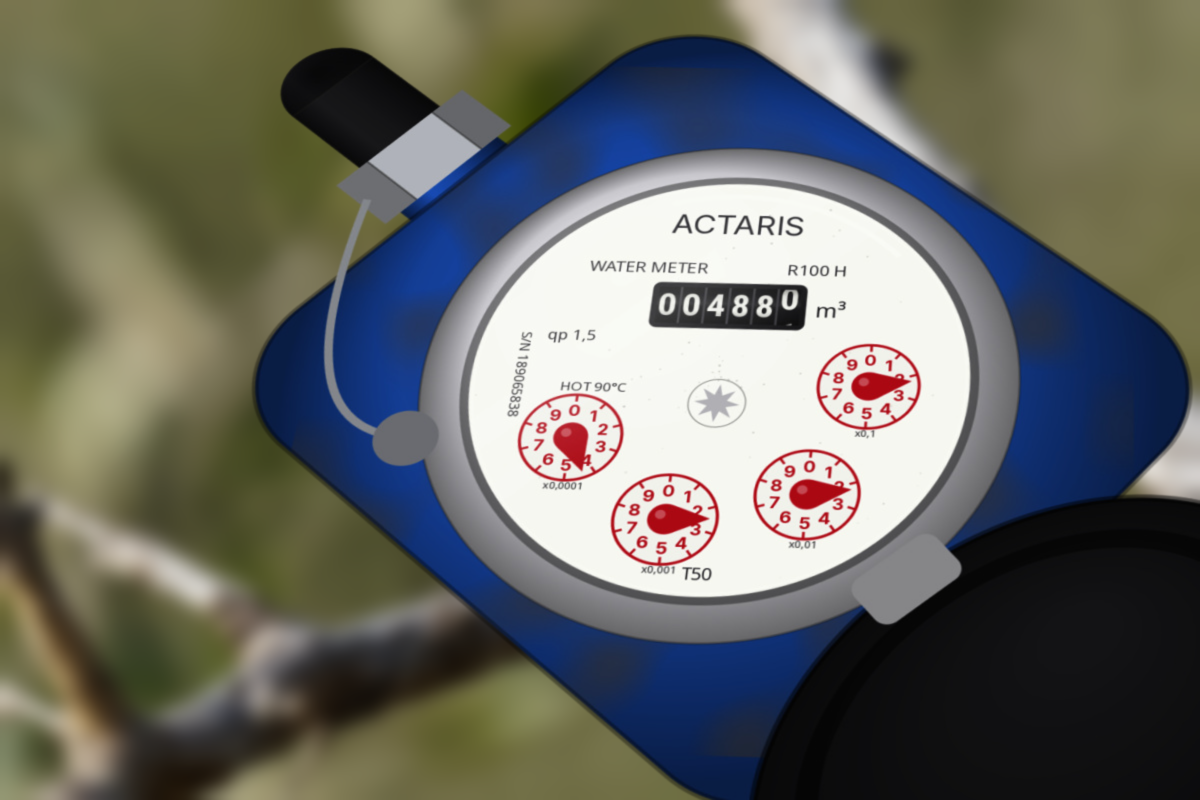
4880.2224 m³
